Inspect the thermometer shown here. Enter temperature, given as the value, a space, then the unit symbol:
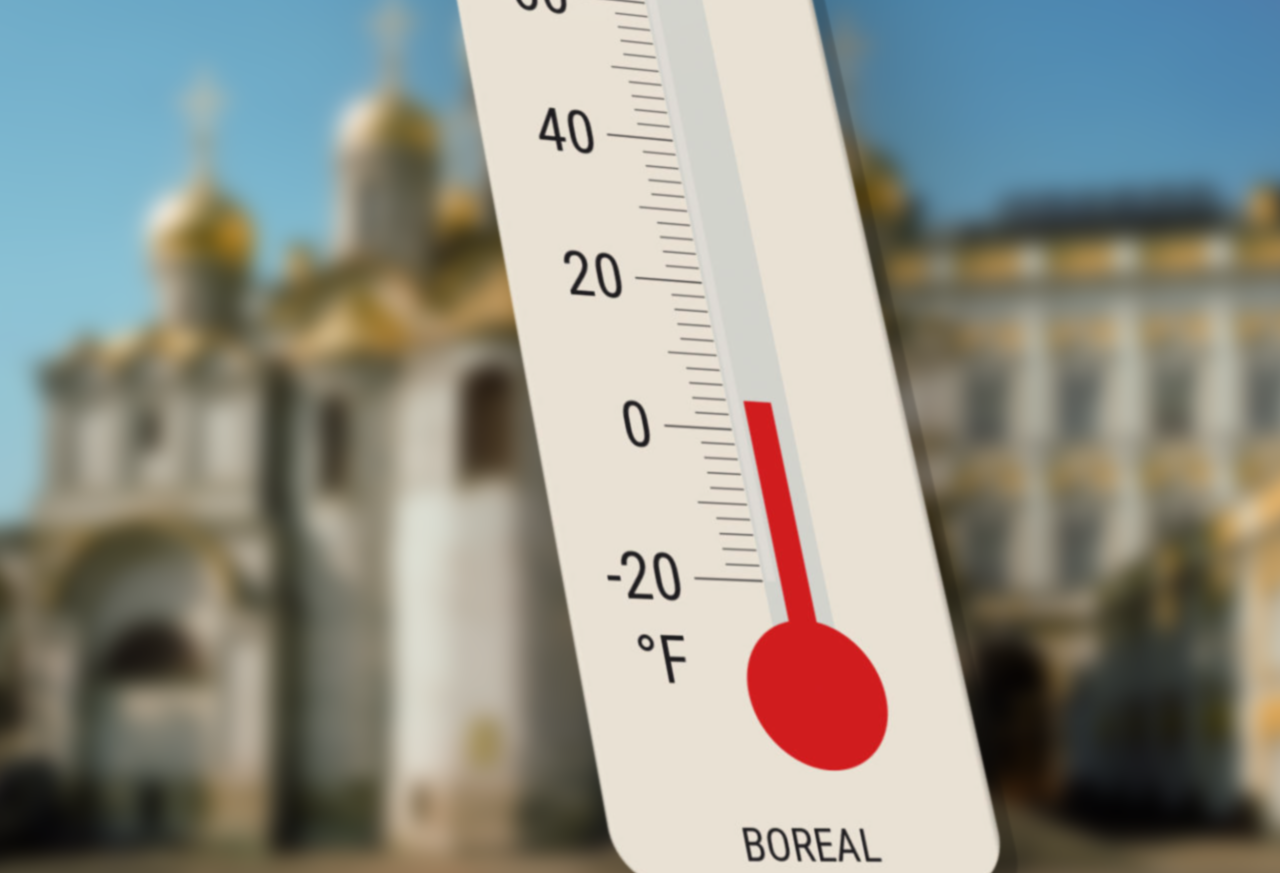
4 °F
